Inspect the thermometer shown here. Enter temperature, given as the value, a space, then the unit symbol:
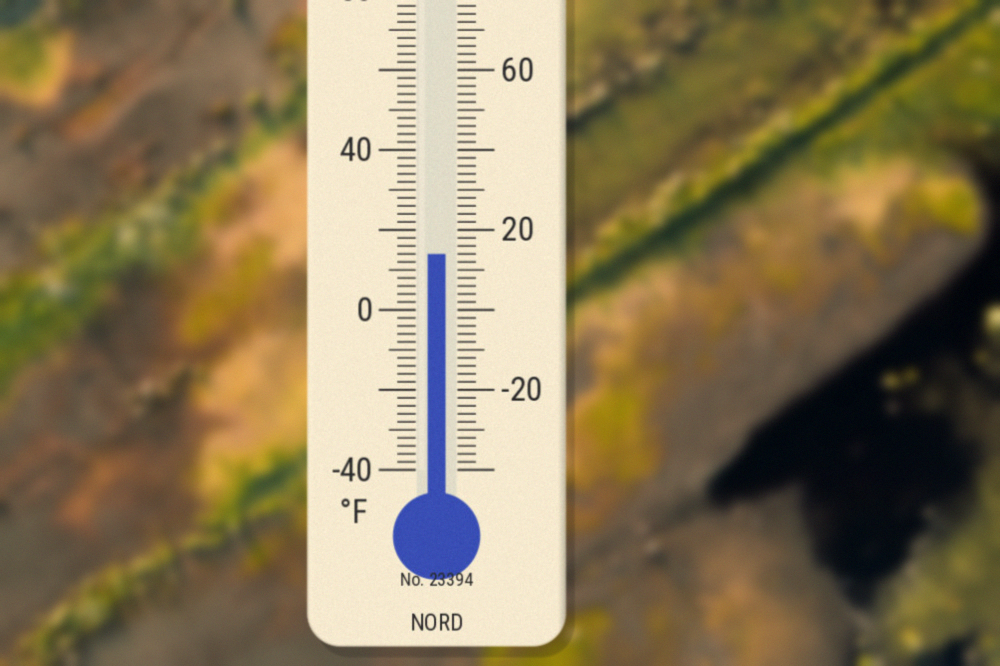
14 °F
